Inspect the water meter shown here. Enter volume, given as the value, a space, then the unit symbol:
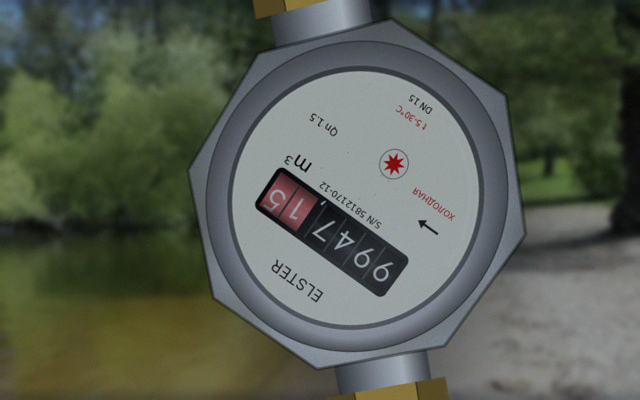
9947.15 m³
